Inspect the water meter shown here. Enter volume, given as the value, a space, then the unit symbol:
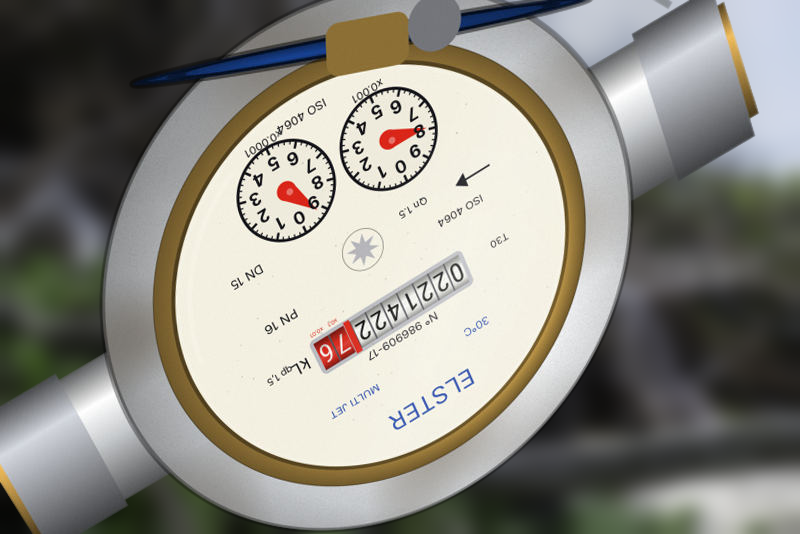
221422.7679 kL
